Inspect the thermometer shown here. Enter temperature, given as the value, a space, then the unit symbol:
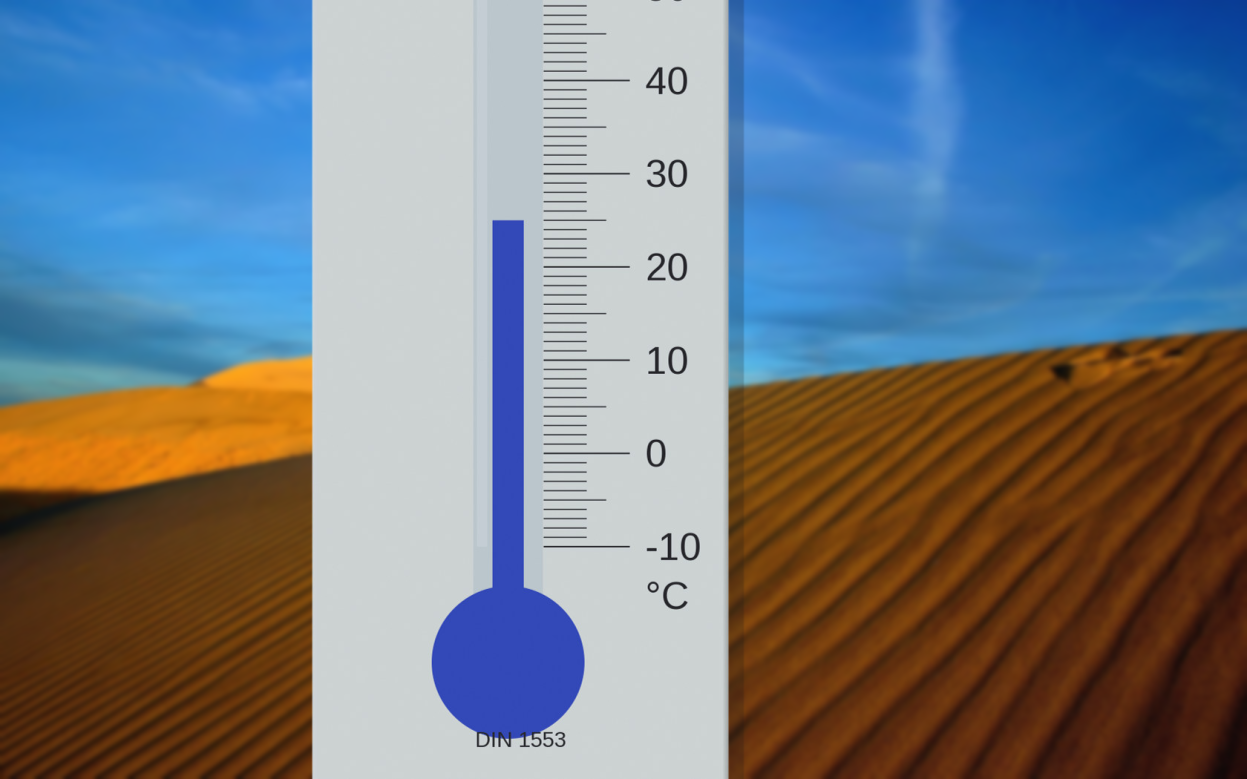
25 °C
